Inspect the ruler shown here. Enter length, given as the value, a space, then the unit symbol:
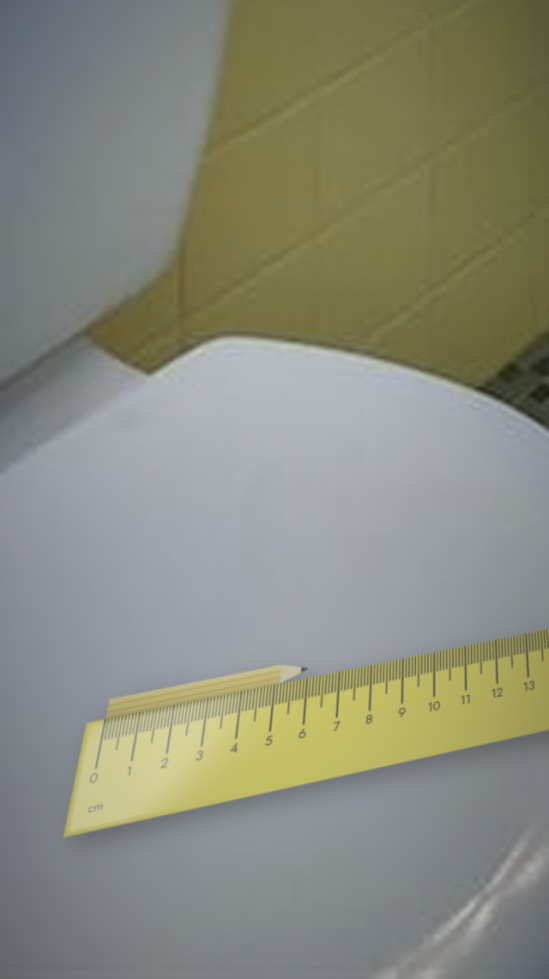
6 cm
